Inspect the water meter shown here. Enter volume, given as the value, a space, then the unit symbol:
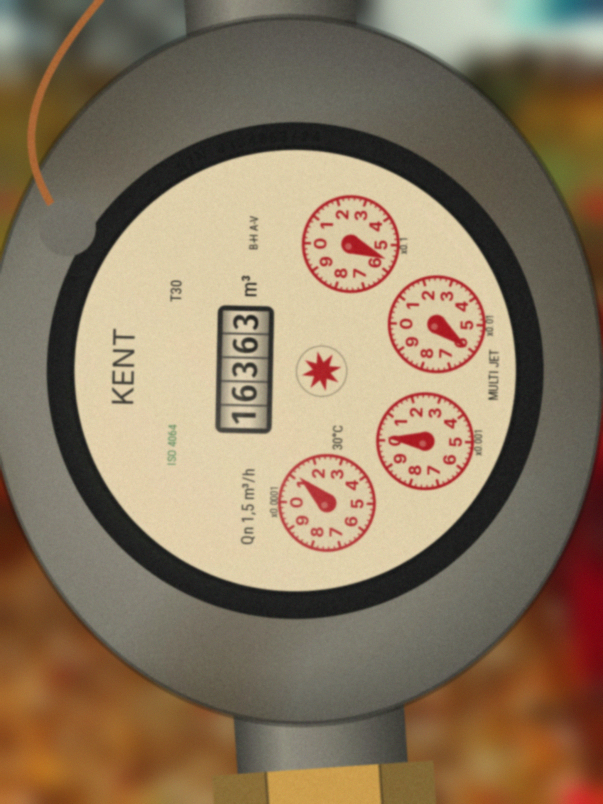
16363.5601 m³
